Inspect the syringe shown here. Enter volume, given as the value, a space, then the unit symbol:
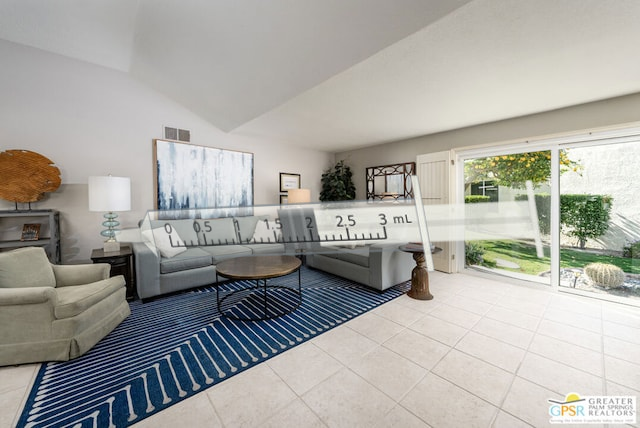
1.6 mL
